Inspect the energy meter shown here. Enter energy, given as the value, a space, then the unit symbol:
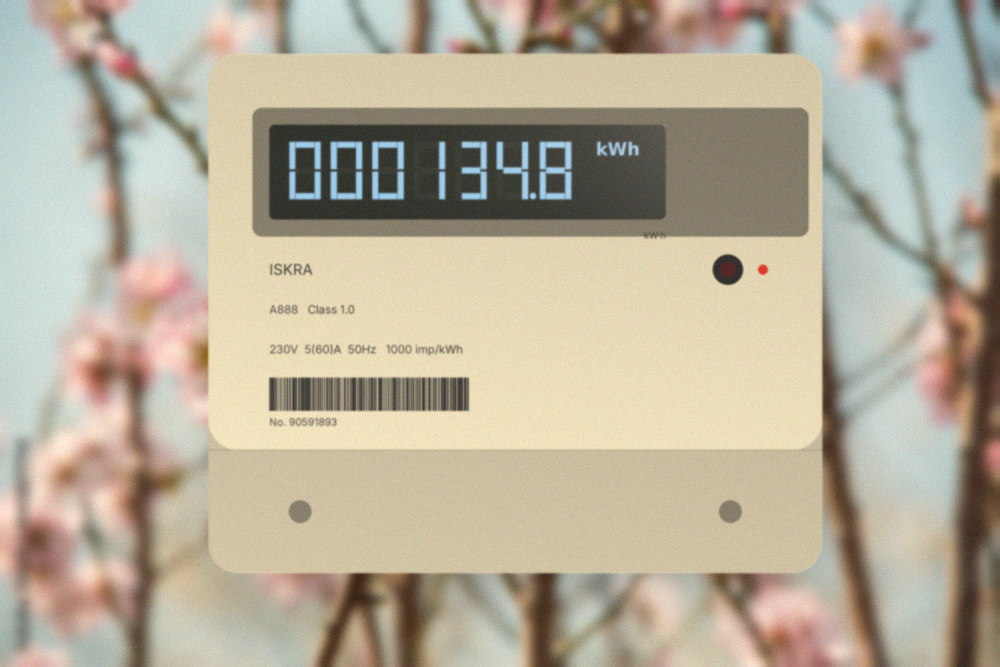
134.8 kWh
